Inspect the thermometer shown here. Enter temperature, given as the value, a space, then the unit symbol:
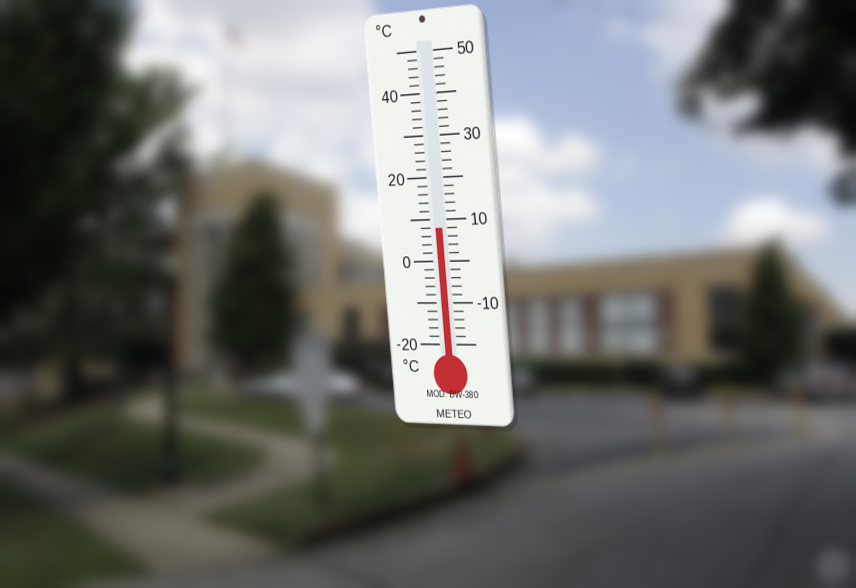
8 °C
